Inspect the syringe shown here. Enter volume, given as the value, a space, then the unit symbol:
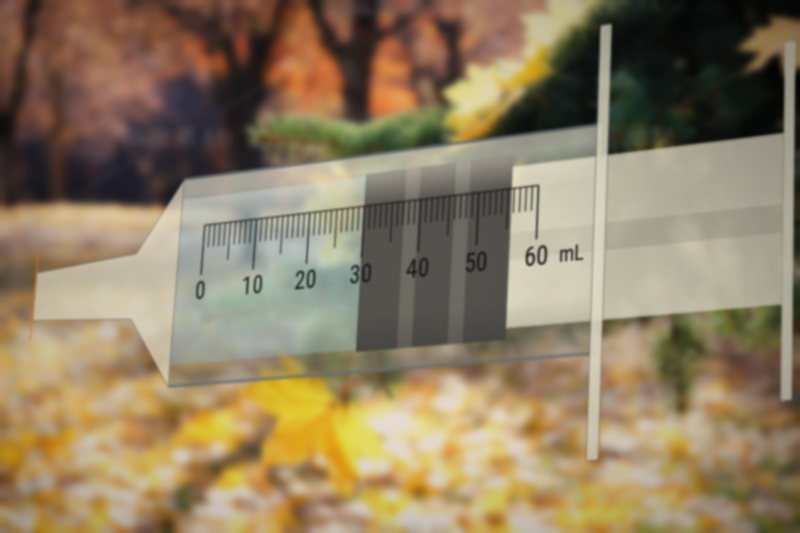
30 mL
